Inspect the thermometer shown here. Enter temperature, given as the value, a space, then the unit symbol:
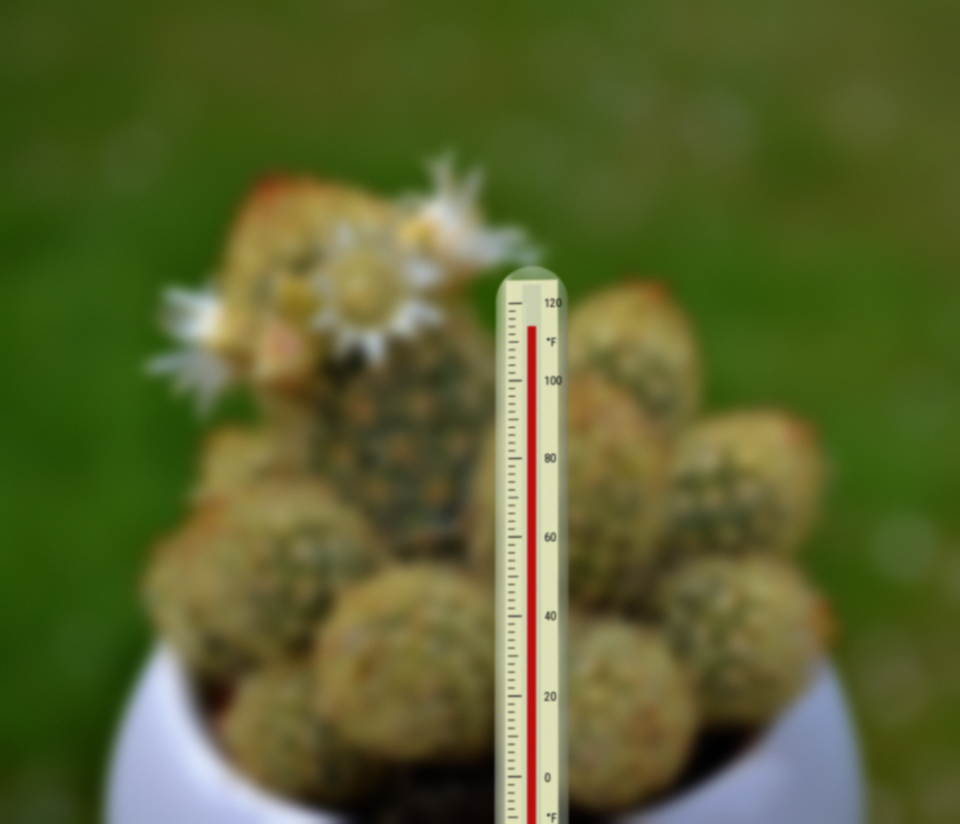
114 °F
